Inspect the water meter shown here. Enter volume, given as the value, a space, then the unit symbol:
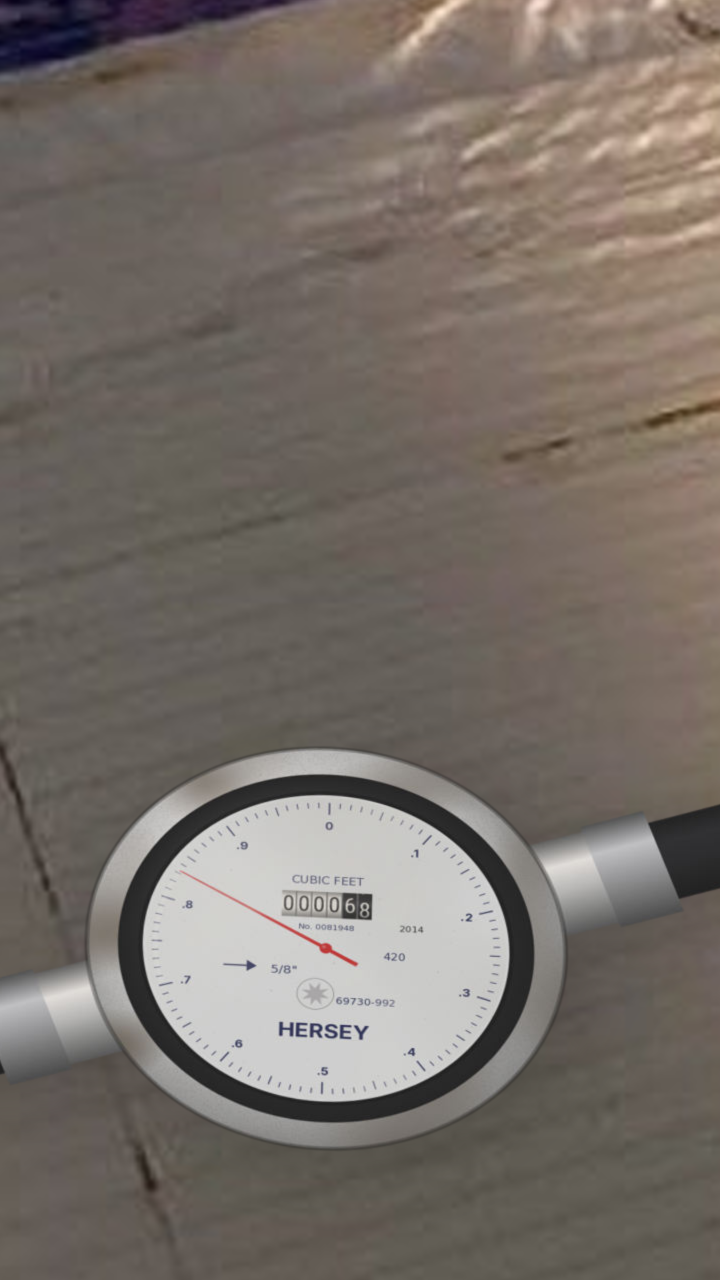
67.83 ft³
